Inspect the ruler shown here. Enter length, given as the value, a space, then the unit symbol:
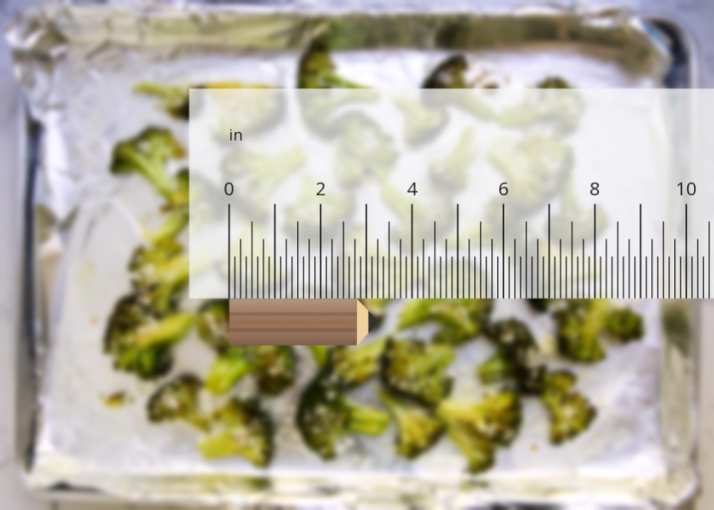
3.25 in
